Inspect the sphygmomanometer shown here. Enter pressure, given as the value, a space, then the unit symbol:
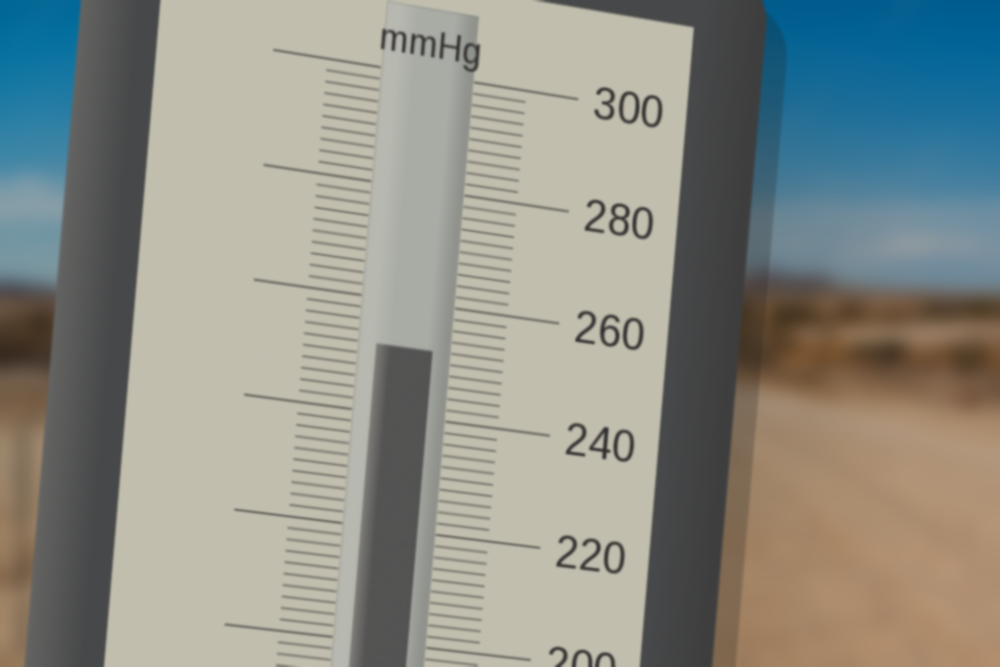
252 mmHg
